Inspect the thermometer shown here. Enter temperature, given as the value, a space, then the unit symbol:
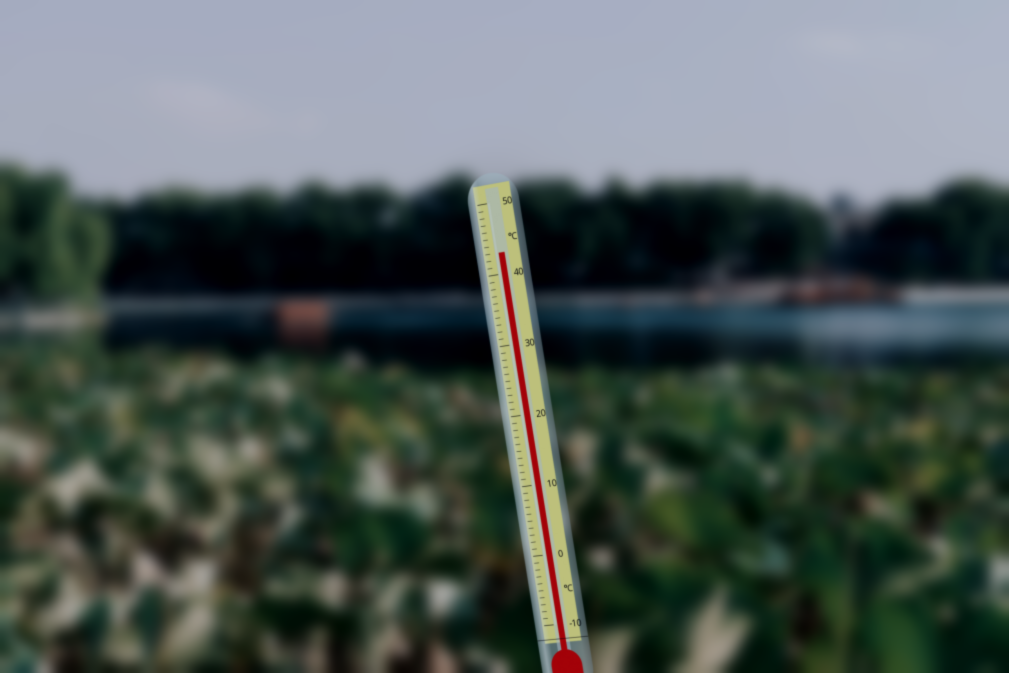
43 °C
